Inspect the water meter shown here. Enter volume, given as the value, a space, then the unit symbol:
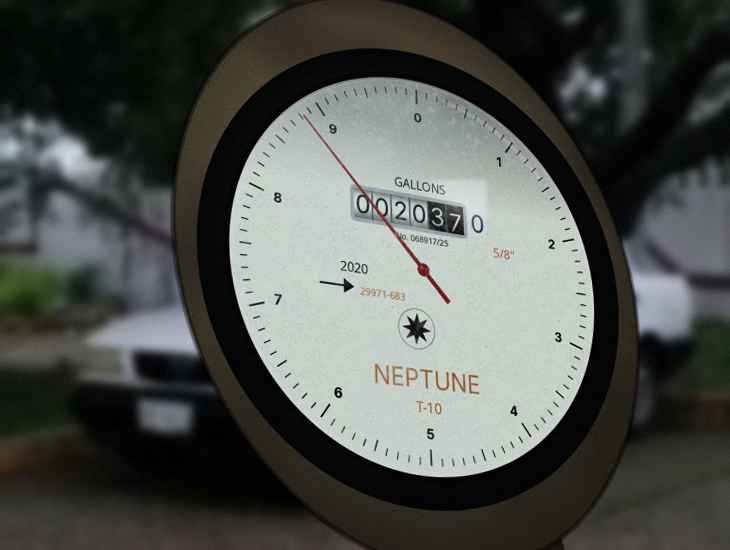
20368.8 gal
